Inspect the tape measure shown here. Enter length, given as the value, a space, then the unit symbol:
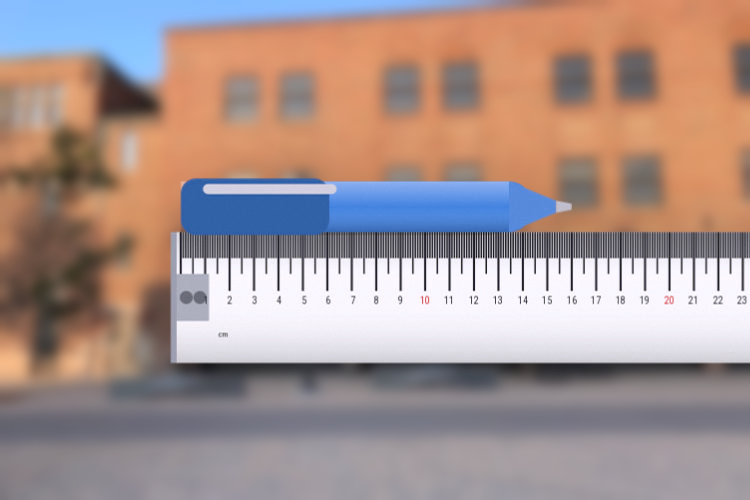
16 cm
